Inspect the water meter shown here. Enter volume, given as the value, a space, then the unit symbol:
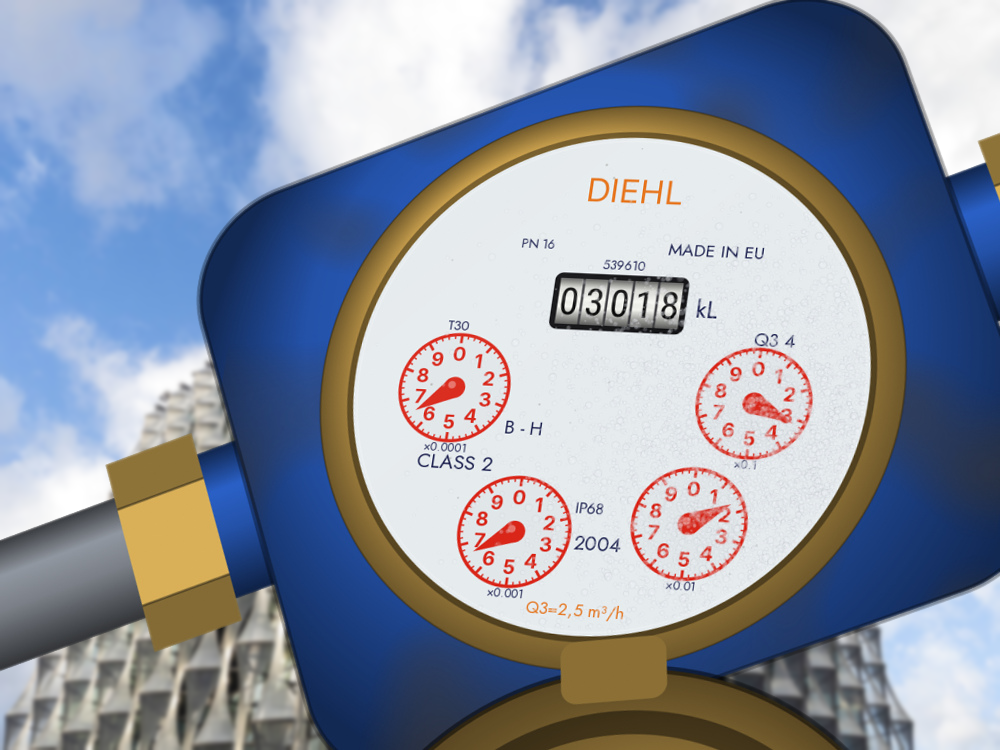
3018.3166 kL
